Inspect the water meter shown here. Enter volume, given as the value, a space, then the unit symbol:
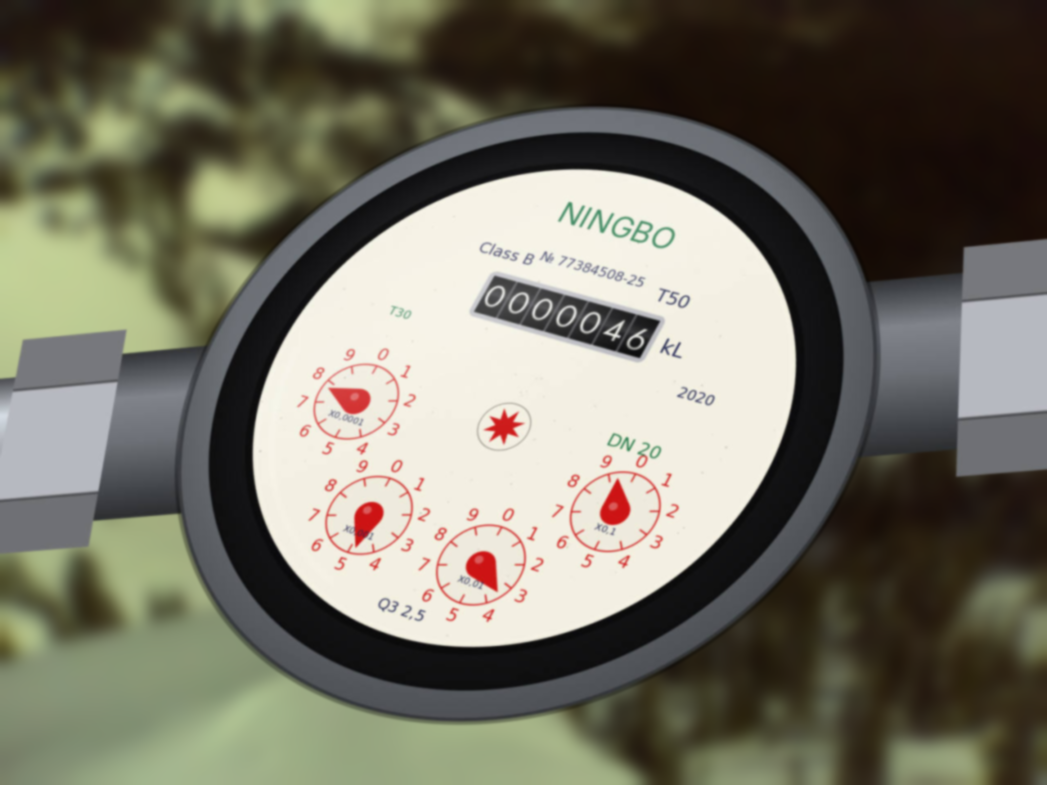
45.9347 kL
